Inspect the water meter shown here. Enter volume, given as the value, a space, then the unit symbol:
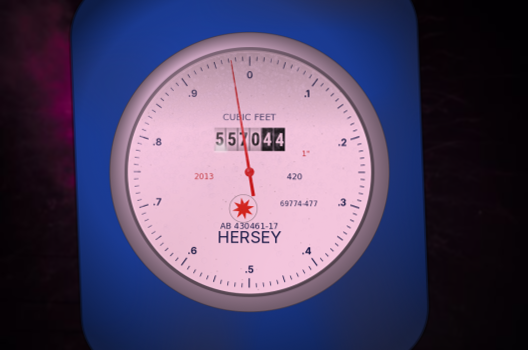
557043.97 ft³
